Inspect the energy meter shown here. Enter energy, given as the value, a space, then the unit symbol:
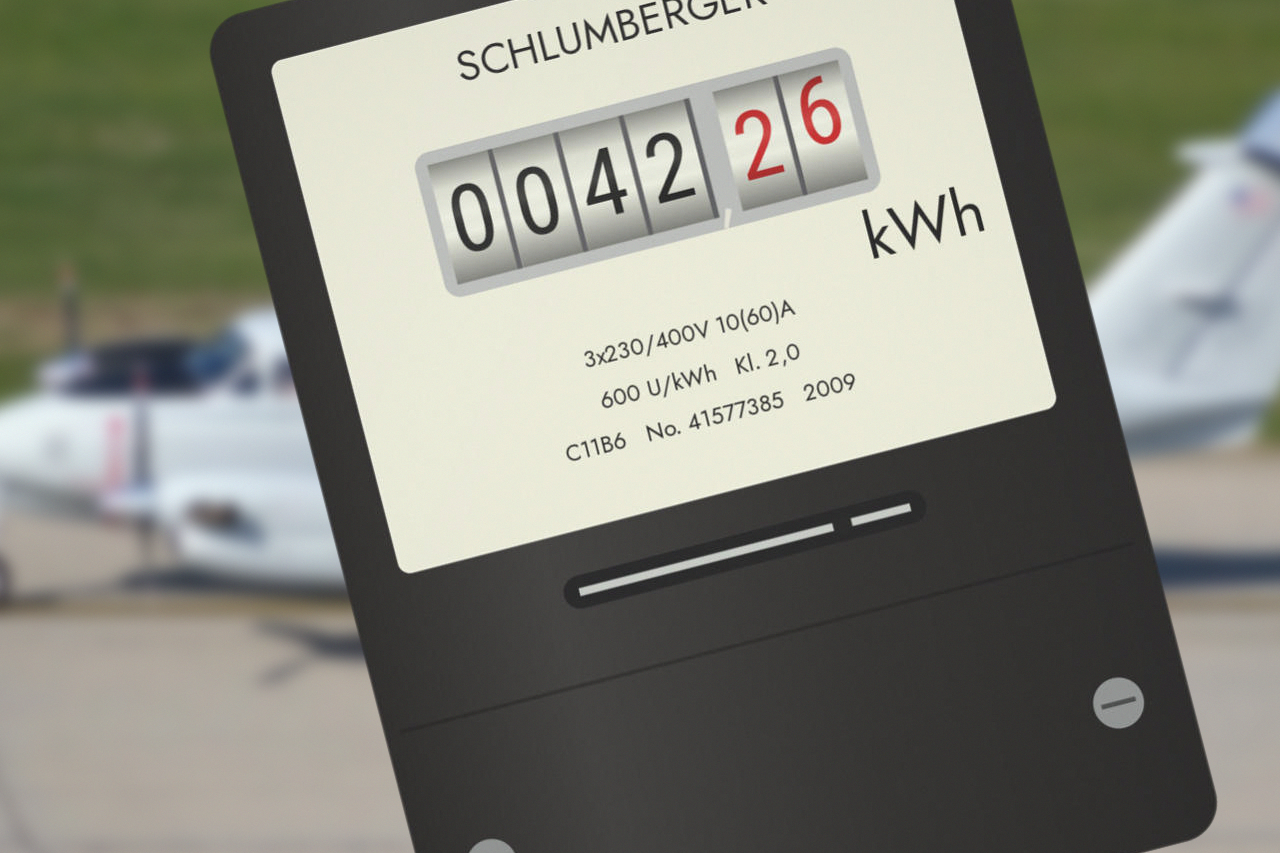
42.26 kWh
